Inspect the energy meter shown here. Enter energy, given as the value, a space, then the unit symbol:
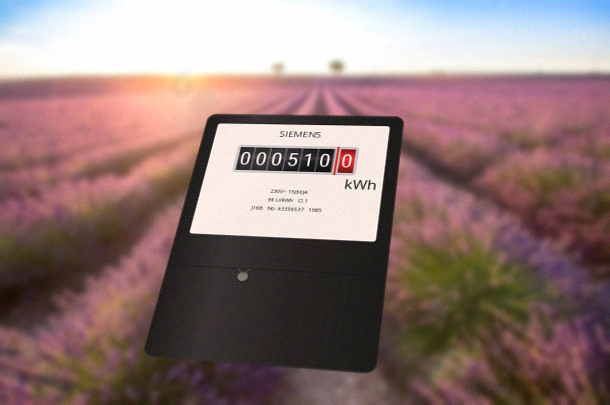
510.0 kWh
